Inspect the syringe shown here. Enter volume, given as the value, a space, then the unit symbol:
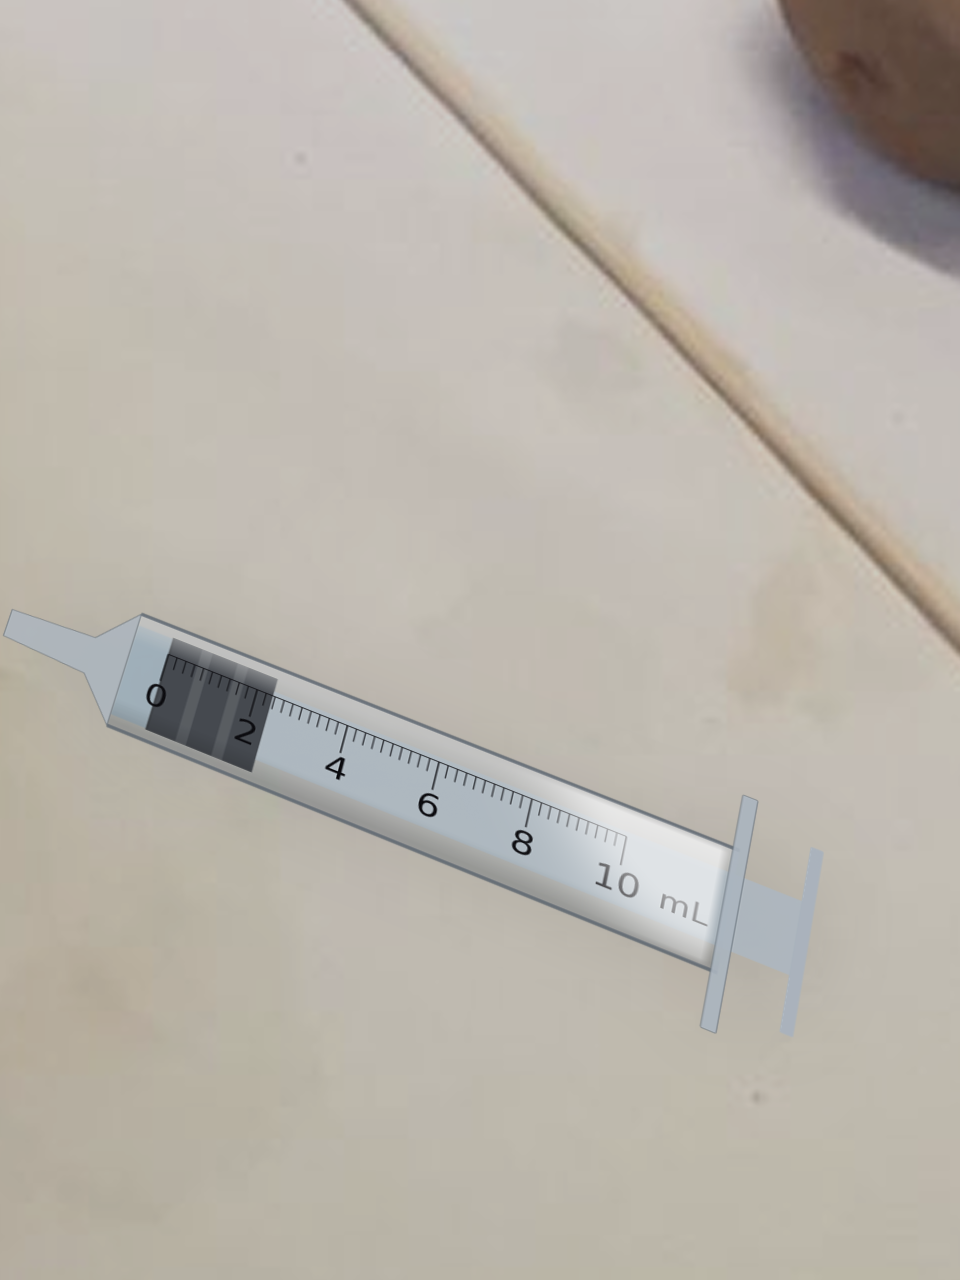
0 mL
